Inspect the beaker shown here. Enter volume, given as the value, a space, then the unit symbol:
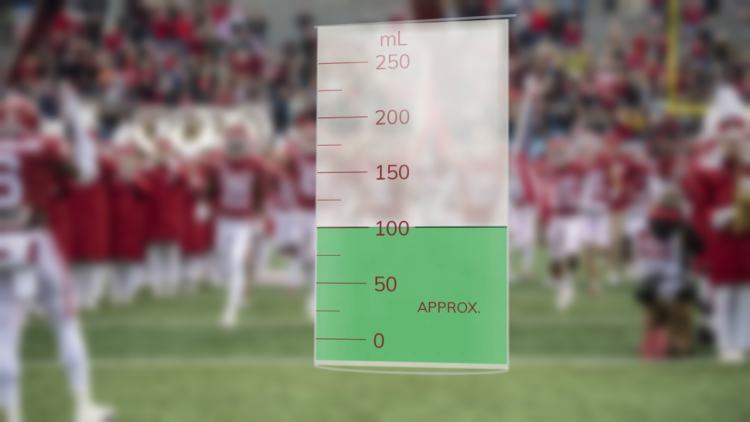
100 mL
